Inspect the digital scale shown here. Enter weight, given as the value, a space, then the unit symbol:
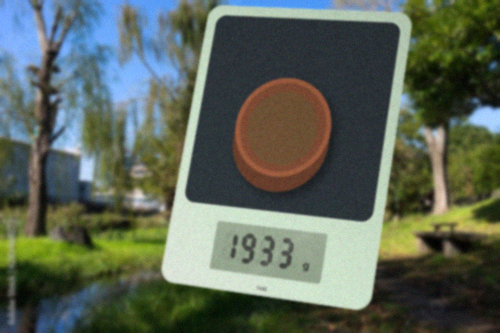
1933 g
